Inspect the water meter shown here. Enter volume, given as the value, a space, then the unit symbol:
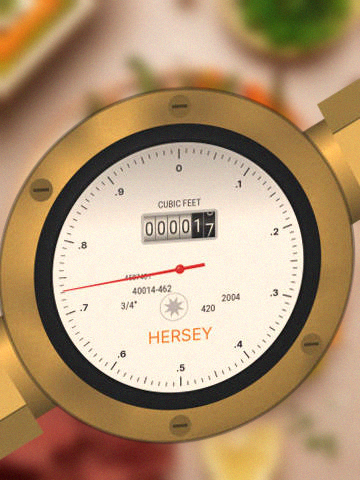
16.73 ft³
